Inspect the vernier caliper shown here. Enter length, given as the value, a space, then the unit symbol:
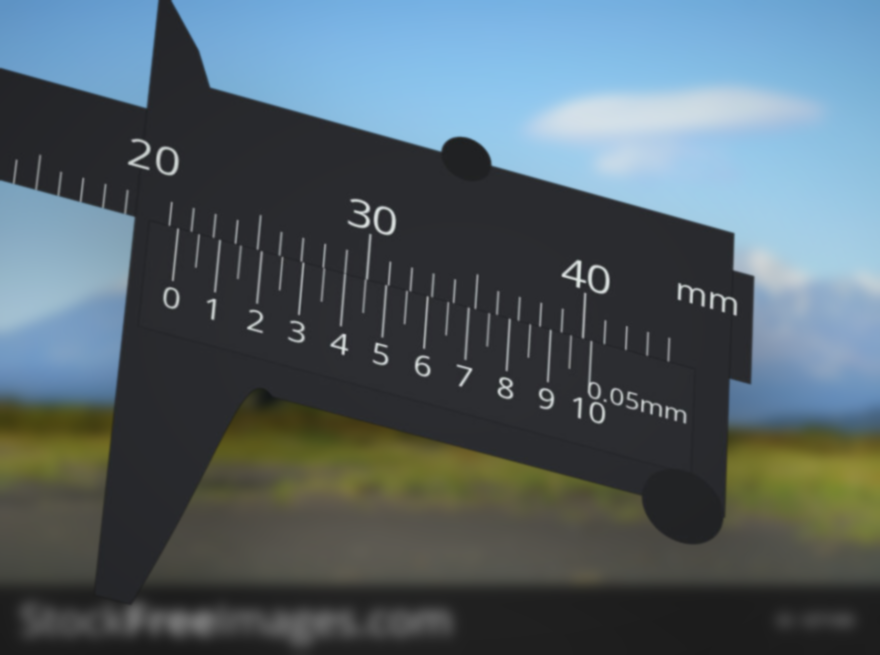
21.4 mm
